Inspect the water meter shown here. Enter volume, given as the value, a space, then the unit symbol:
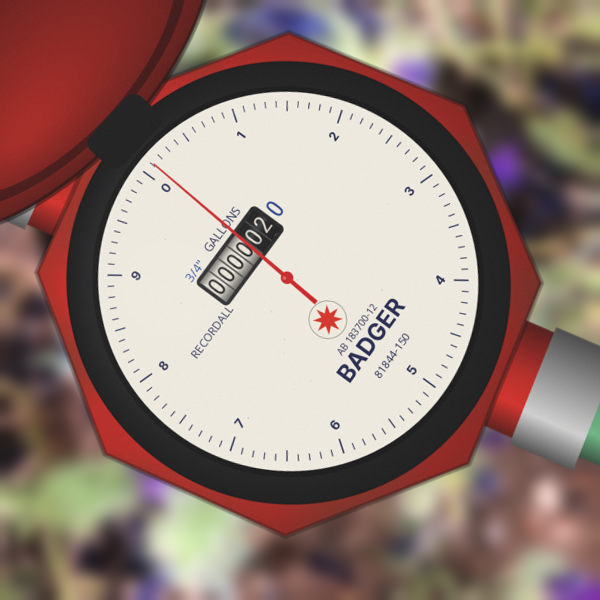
20.1 gal
